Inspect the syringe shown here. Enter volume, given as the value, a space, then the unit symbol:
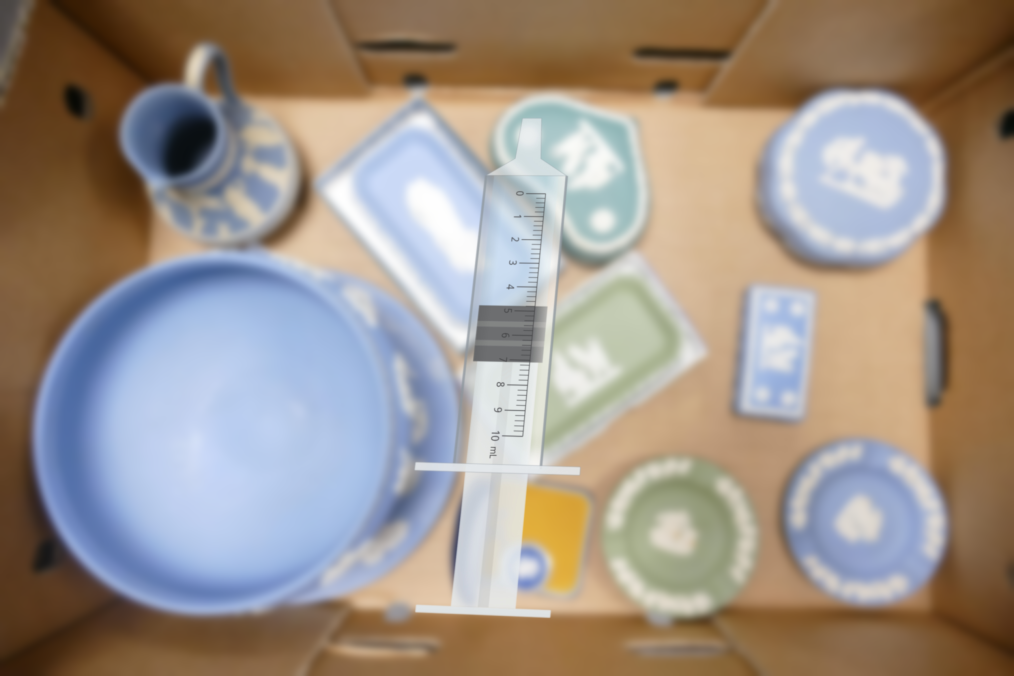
4.8 mL
